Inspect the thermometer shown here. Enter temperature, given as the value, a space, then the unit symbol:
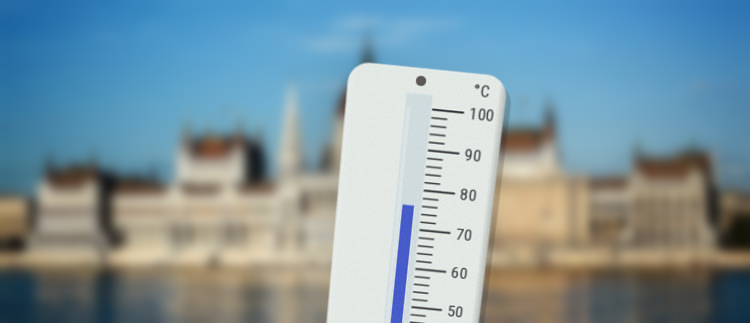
76 °C
